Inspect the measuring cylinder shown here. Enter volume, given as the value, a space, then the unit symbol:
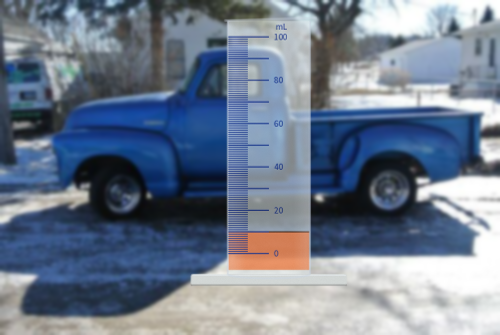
10 mL
